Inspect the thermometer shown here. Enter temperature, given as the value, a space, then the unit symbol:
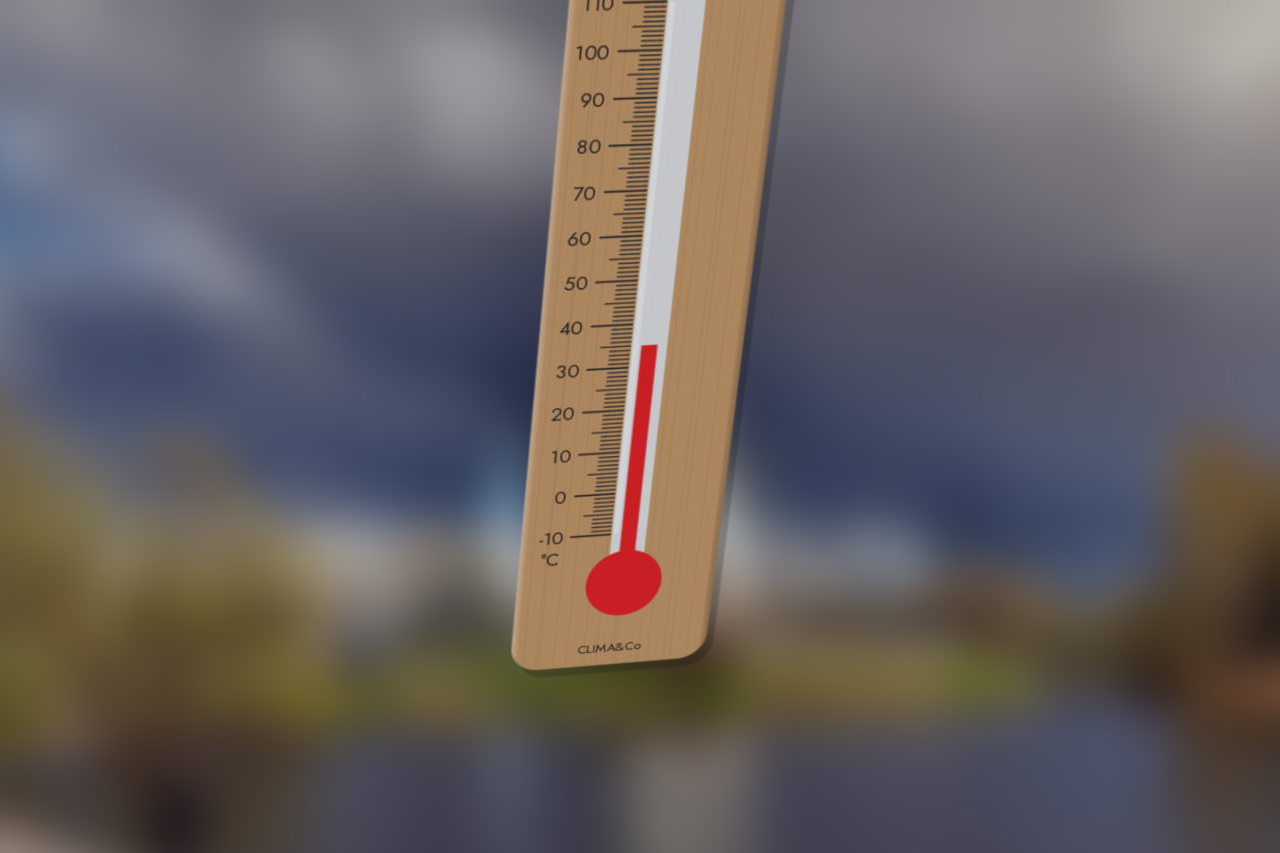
35 °C
